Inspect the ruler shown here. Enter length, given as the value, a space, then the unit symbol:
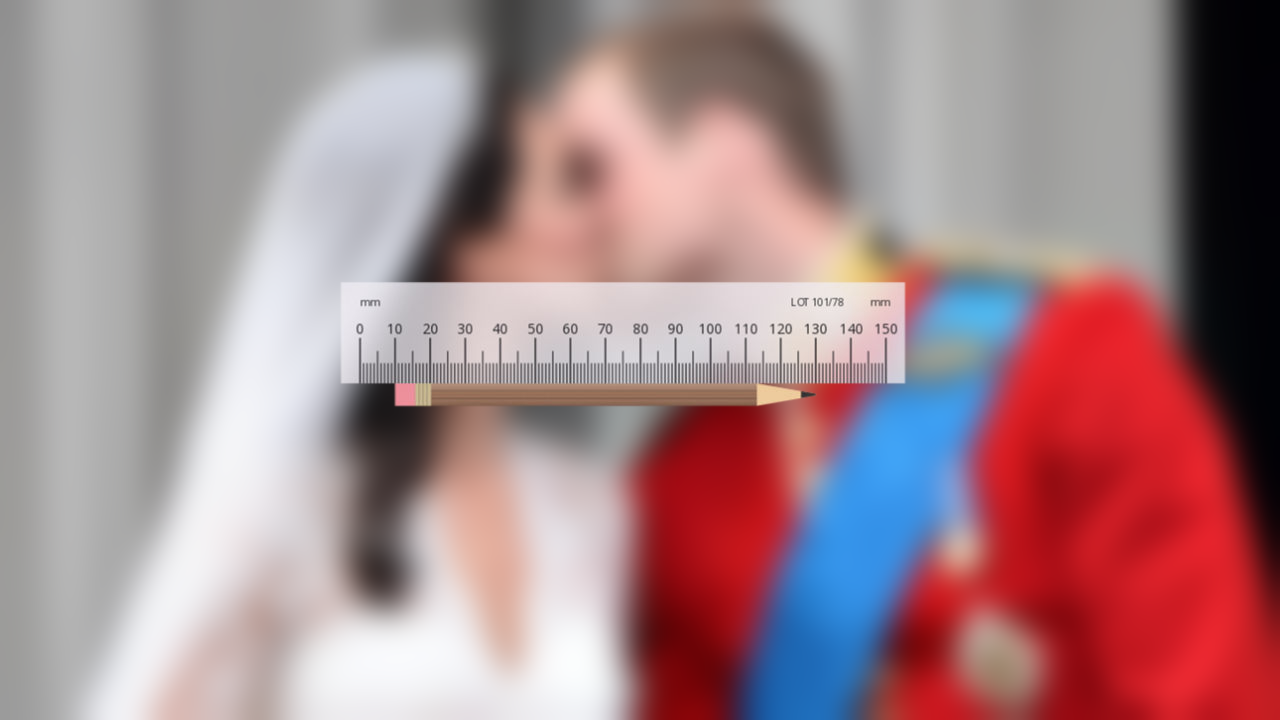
120 mm
